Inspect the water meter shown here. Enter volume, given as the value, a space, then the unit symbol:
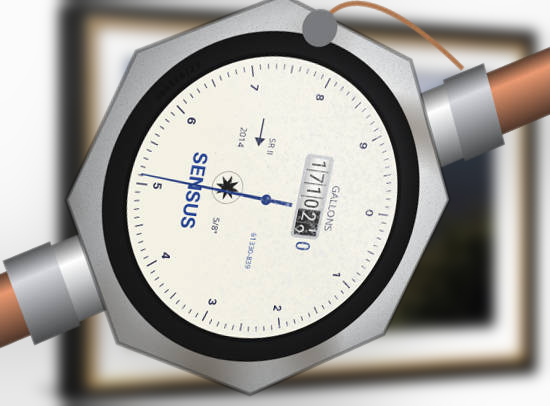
1710215.1 gal
